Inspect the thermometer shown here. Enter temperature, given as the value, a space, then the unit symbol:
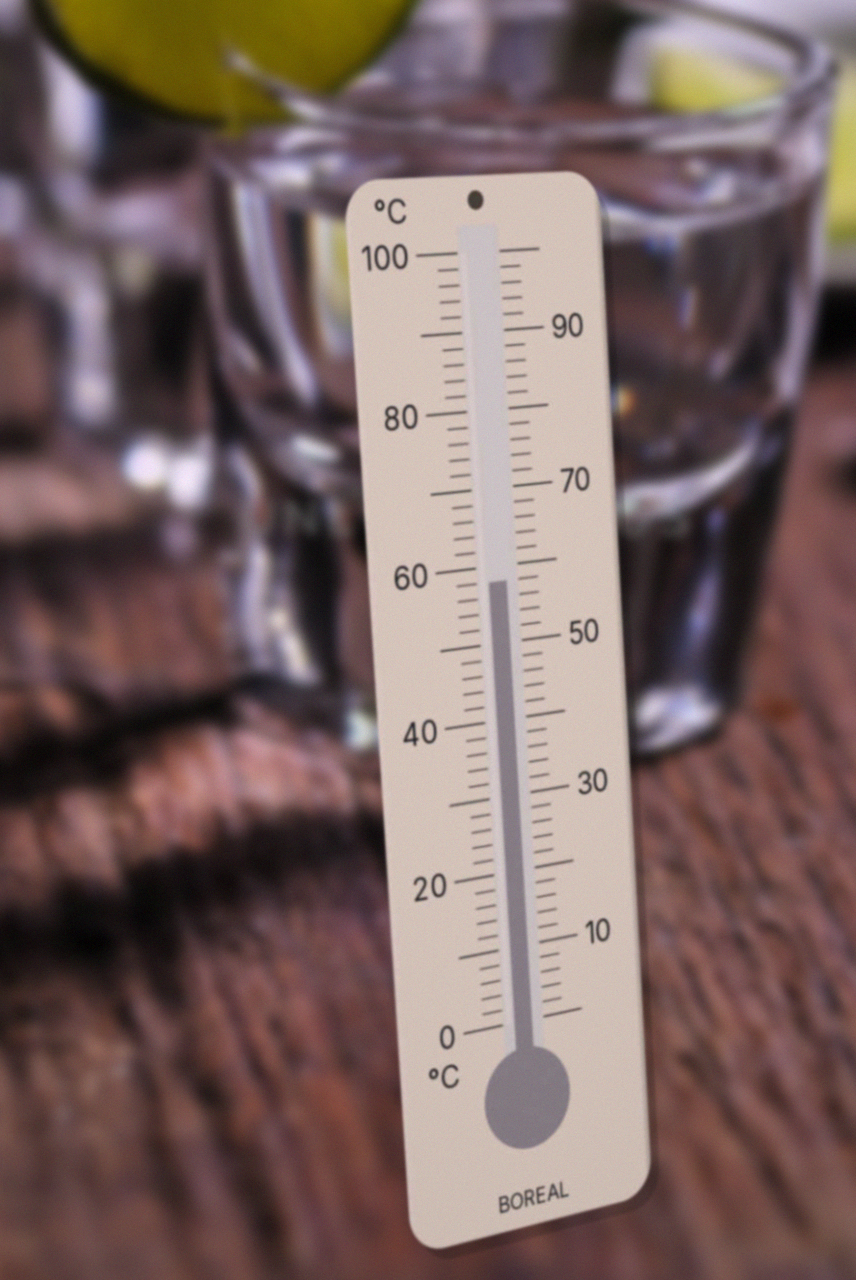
58 °C
